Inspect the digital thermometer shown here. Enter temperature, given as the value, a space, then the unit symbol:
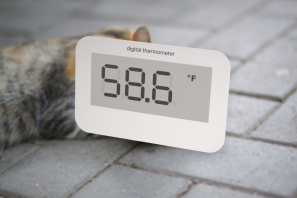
58.6 °F
